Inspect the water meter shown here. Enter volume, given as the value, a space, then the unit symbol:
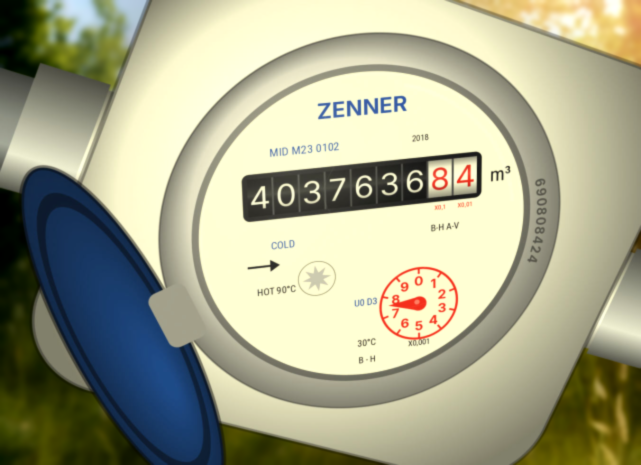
4037636.847 m³
